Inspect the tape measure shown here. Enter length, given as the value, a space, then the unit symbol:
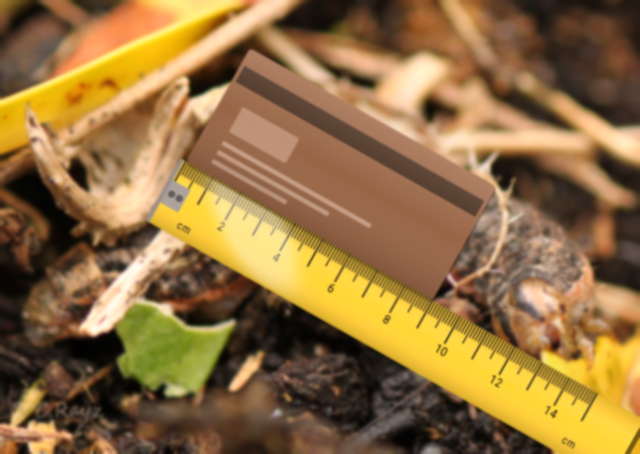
9 cm
